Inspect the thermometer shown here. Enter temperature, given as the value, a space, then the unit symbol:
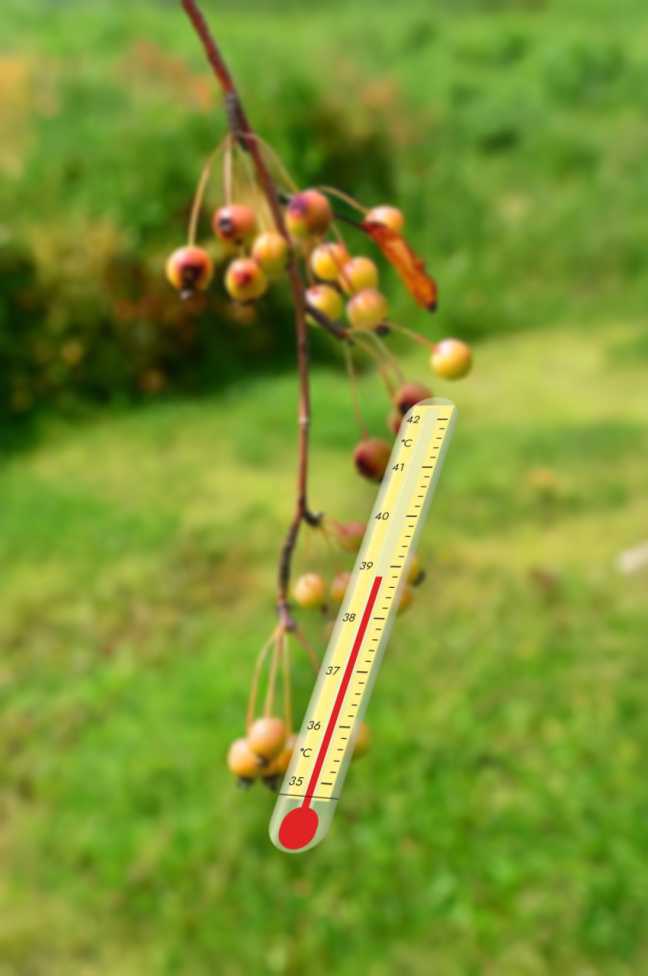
38.8 °C
